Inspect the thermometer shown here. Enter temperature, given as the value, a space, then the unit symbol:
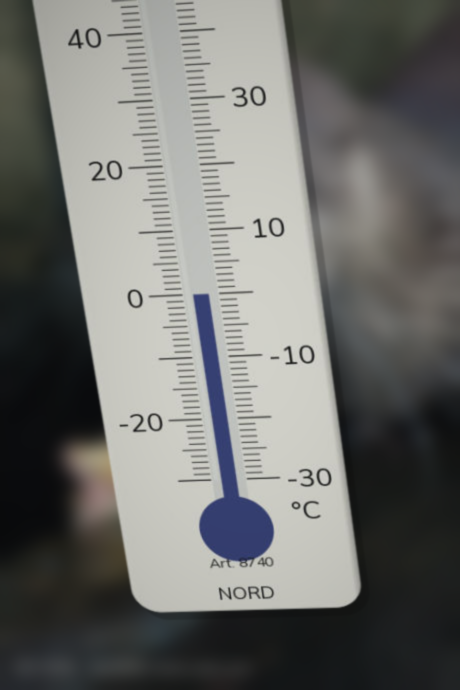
0 °C
